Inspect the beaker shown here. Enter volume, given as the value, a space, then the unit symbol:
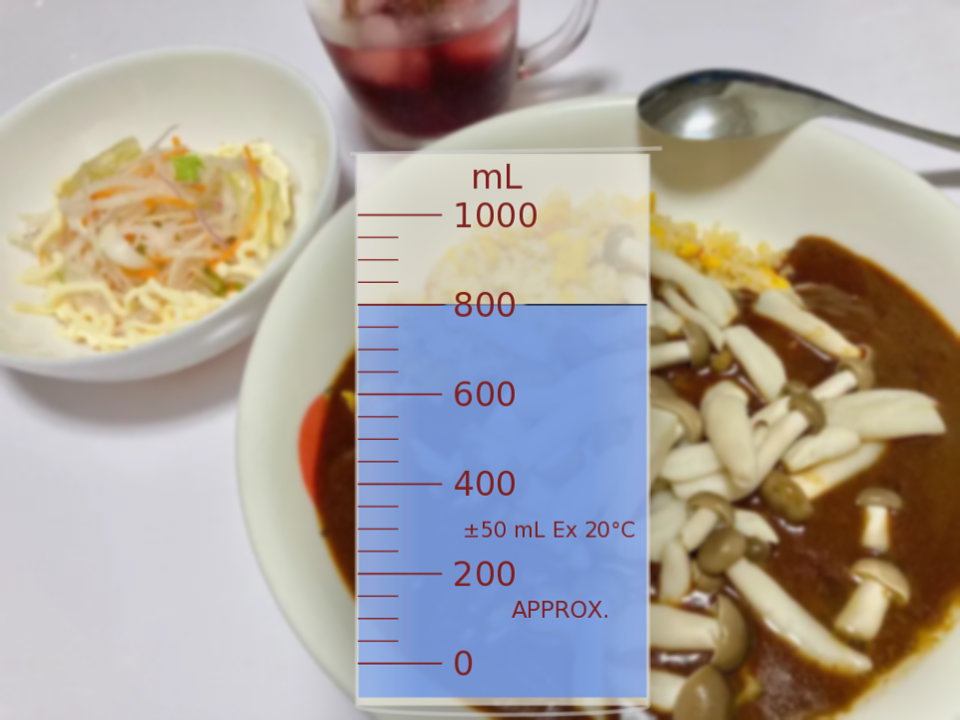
800 mL
